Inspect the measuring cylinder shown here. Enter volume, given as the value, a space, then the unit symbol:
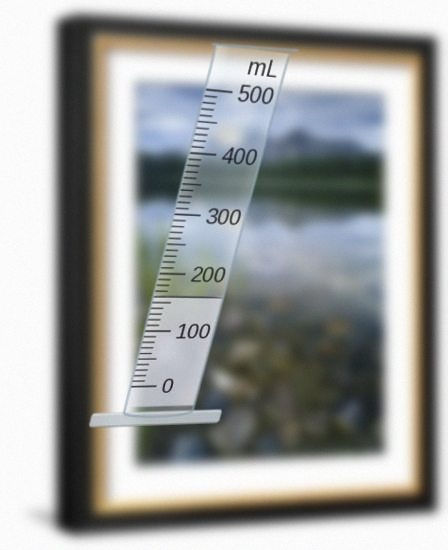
160 mL
